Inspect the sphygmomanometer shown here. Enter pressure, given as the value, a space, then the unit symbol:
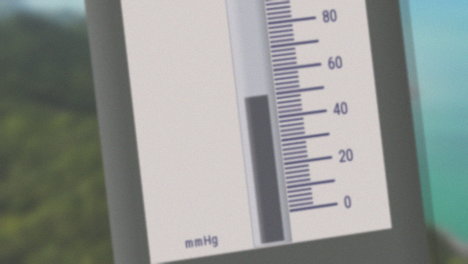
50 mmHg
